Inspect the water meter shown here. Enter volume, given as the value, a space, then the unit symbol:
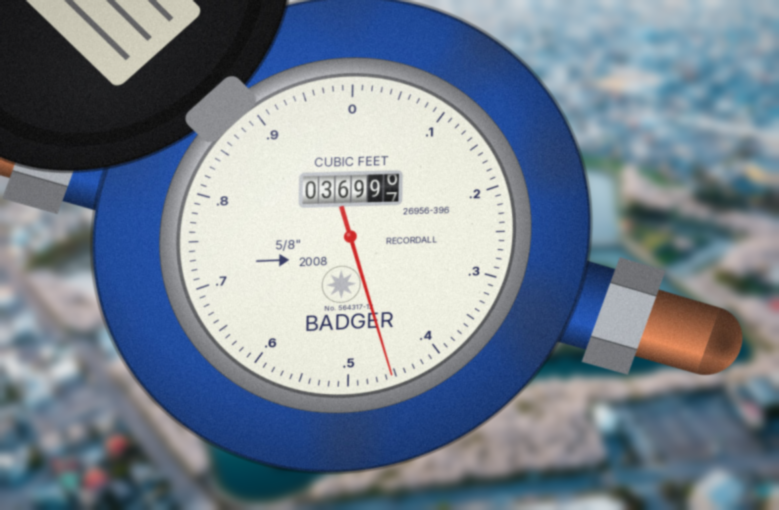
36996.45 ft³
